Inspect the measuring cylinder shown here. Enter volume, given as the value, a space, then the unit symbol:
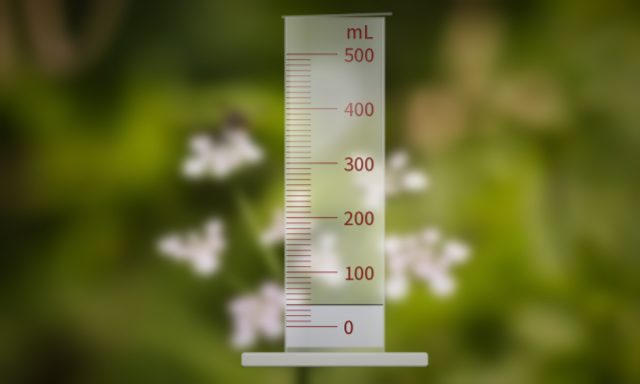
40 mL
